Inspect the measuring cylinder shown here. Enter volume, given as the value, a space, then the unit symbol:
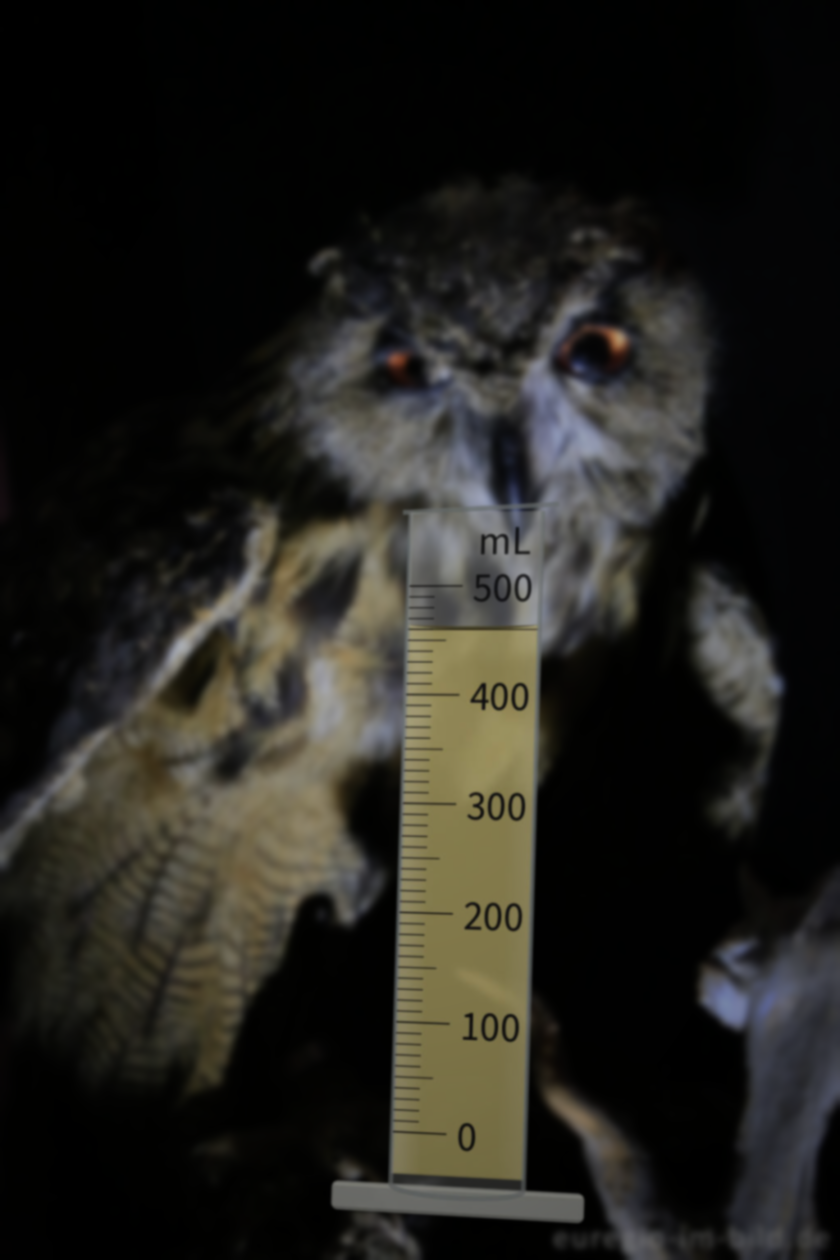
460 mL
